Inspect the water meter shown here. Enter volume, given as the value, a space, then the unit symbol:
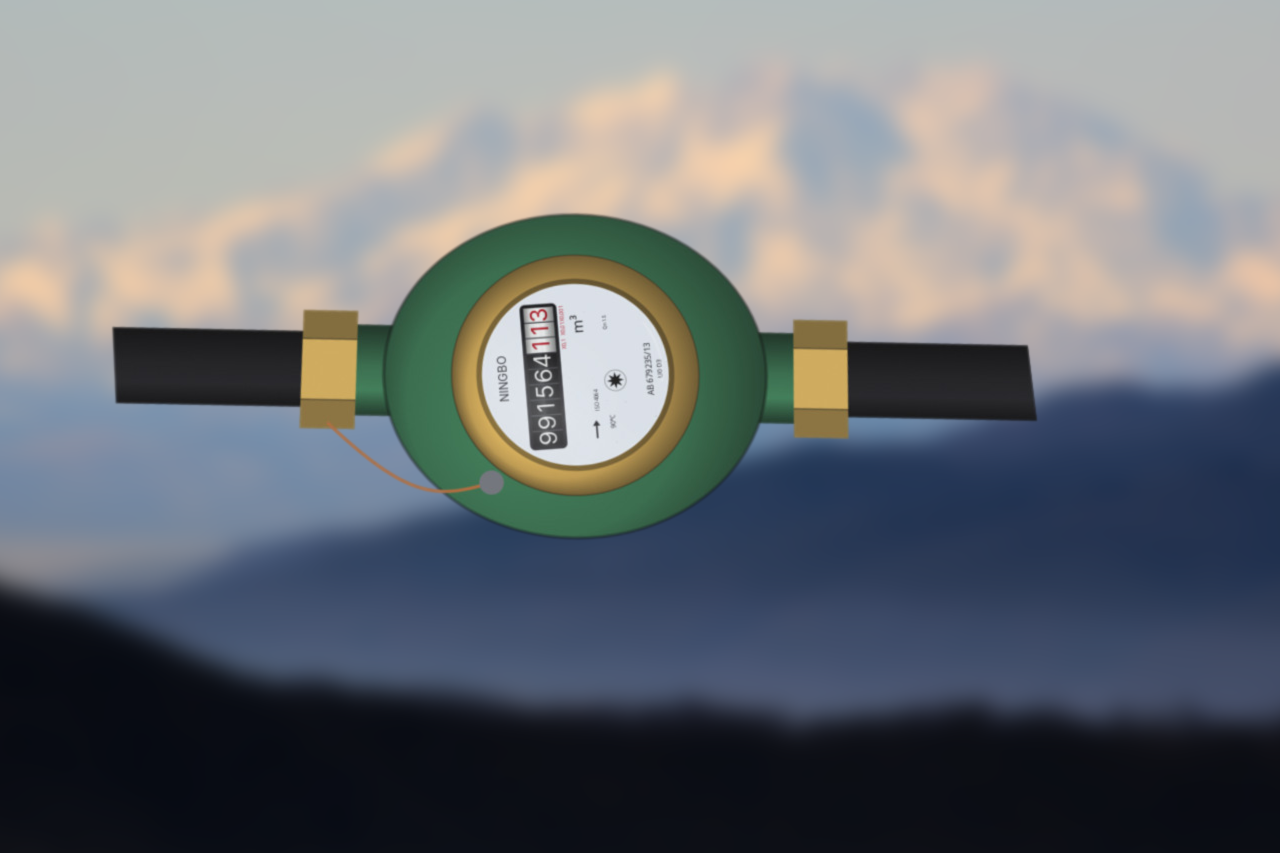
991564.113 m³
